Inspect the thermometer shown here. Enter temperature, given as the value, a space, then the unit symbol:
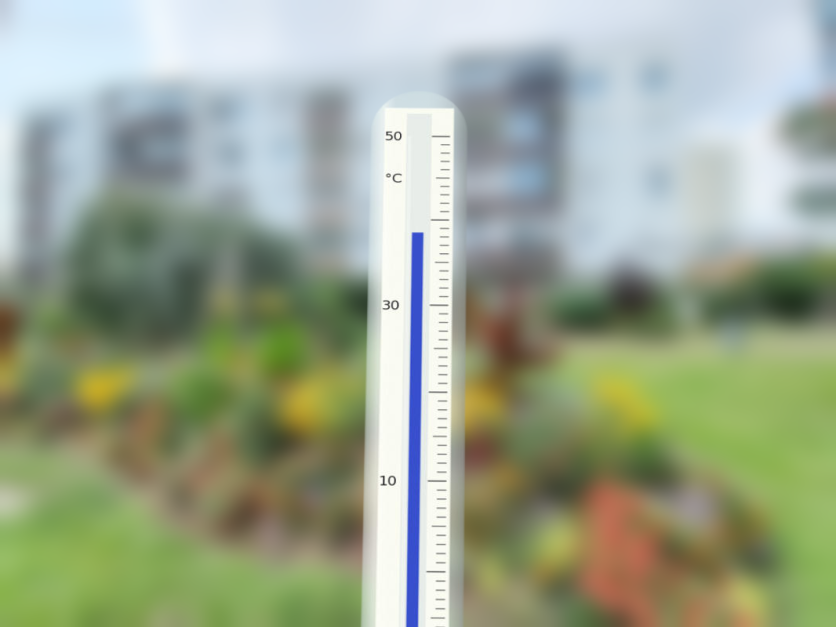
38.5 °C
